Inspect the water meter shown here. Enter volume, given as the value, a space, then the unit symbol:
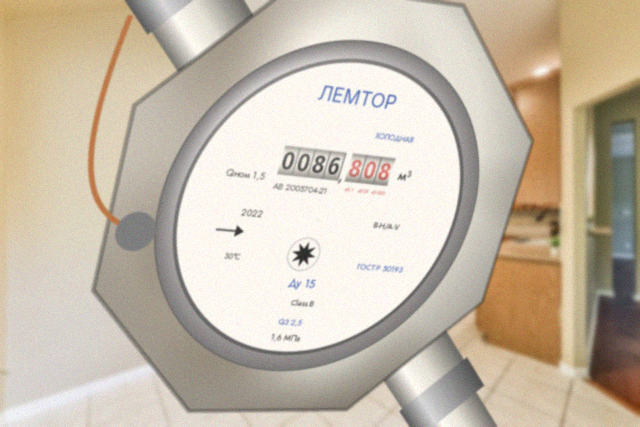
86.808 m³
